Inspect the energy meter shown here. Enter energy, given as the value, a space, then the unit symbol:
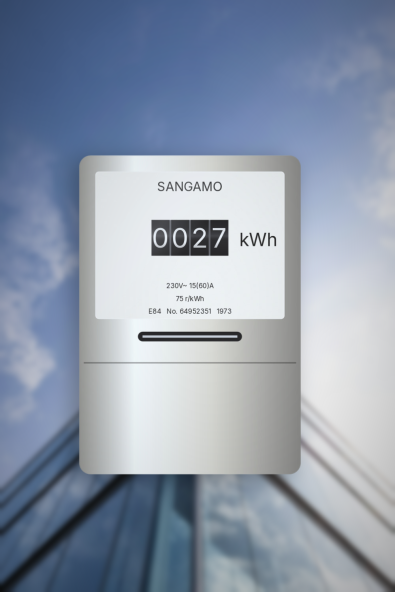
27 kWh
